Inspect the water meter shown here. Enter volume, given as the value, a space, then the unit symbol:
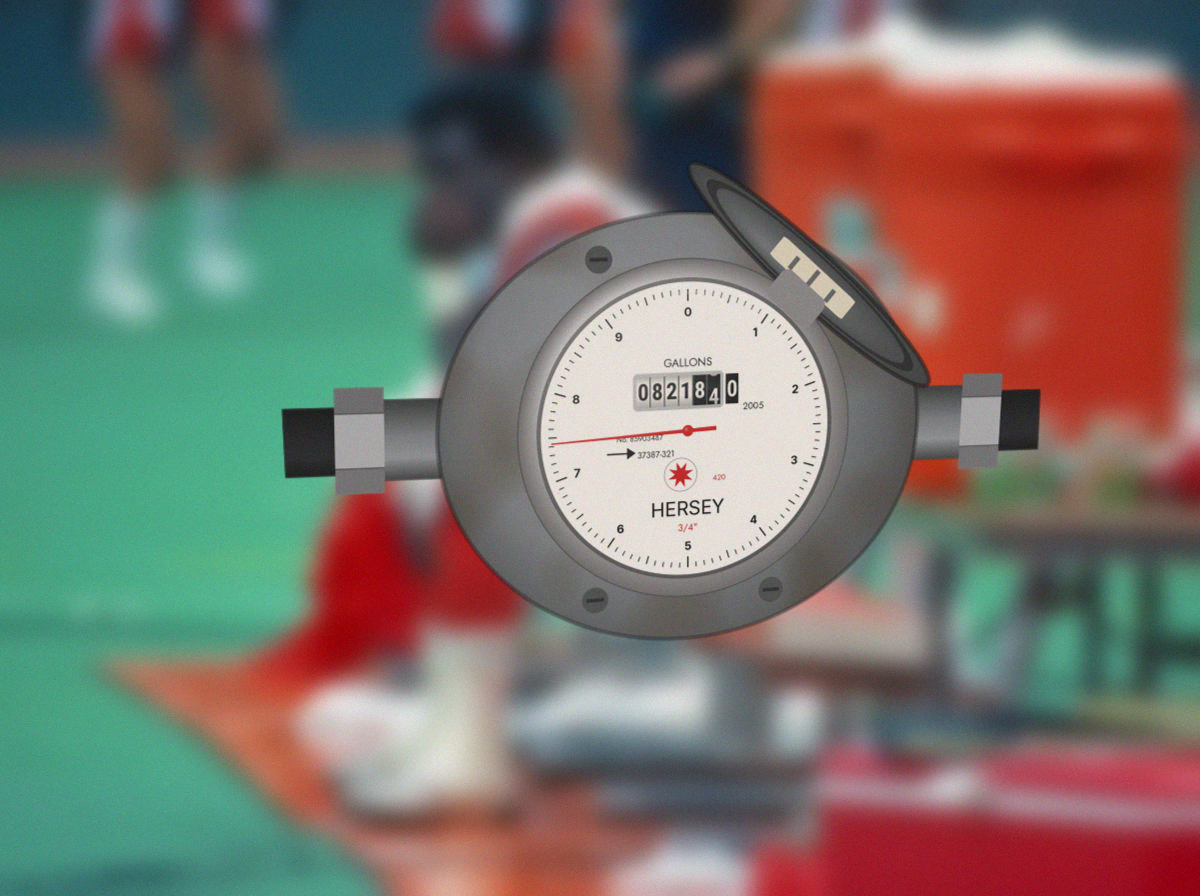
821837.4 gal
